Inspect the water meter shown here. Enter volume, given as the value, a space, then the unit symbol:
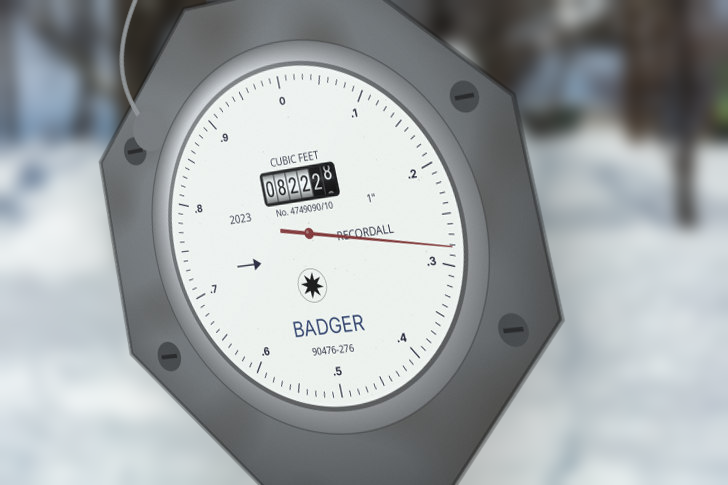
82228.28 ft³
